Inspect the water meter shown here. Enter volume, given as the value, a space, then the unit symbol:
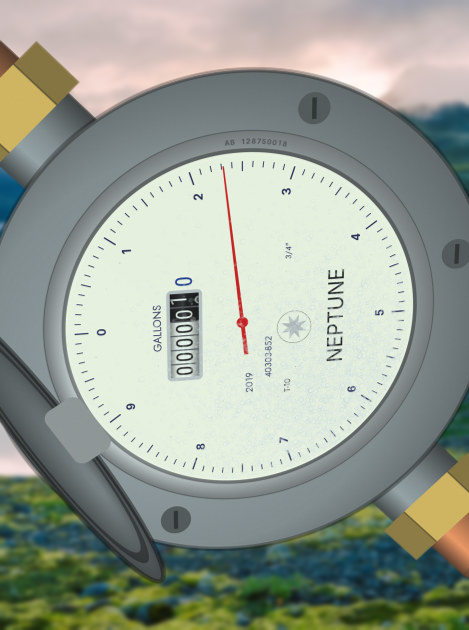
12.3 gal
